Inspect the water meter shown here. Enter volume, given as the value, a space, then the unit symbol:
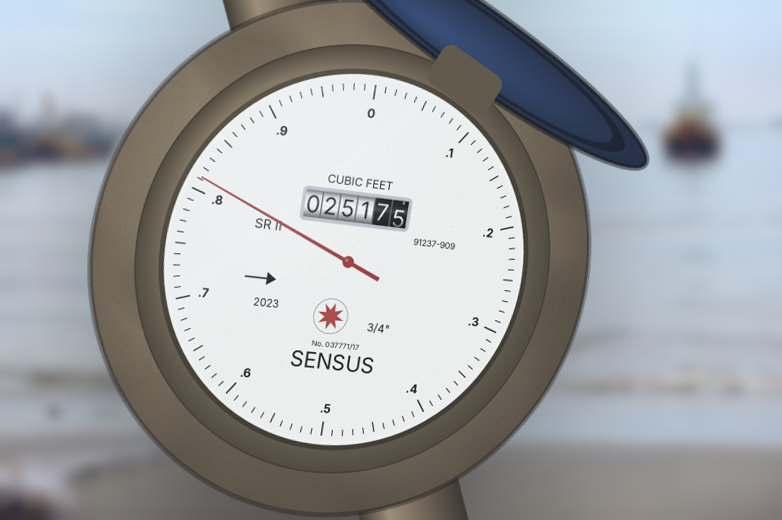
25174.81 ft³
